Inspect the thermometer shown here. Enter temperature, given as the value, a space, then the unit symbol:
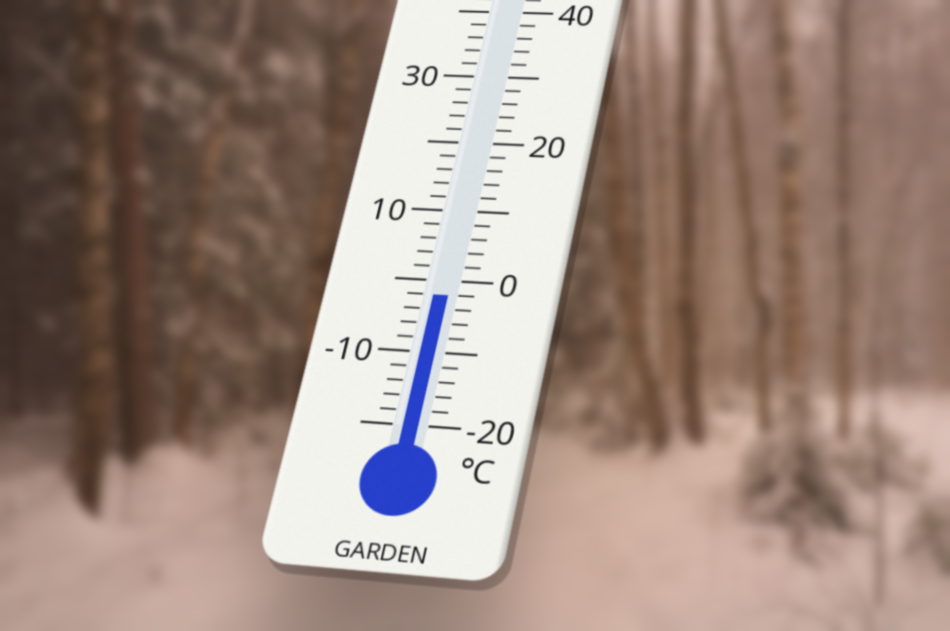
-2 °C
